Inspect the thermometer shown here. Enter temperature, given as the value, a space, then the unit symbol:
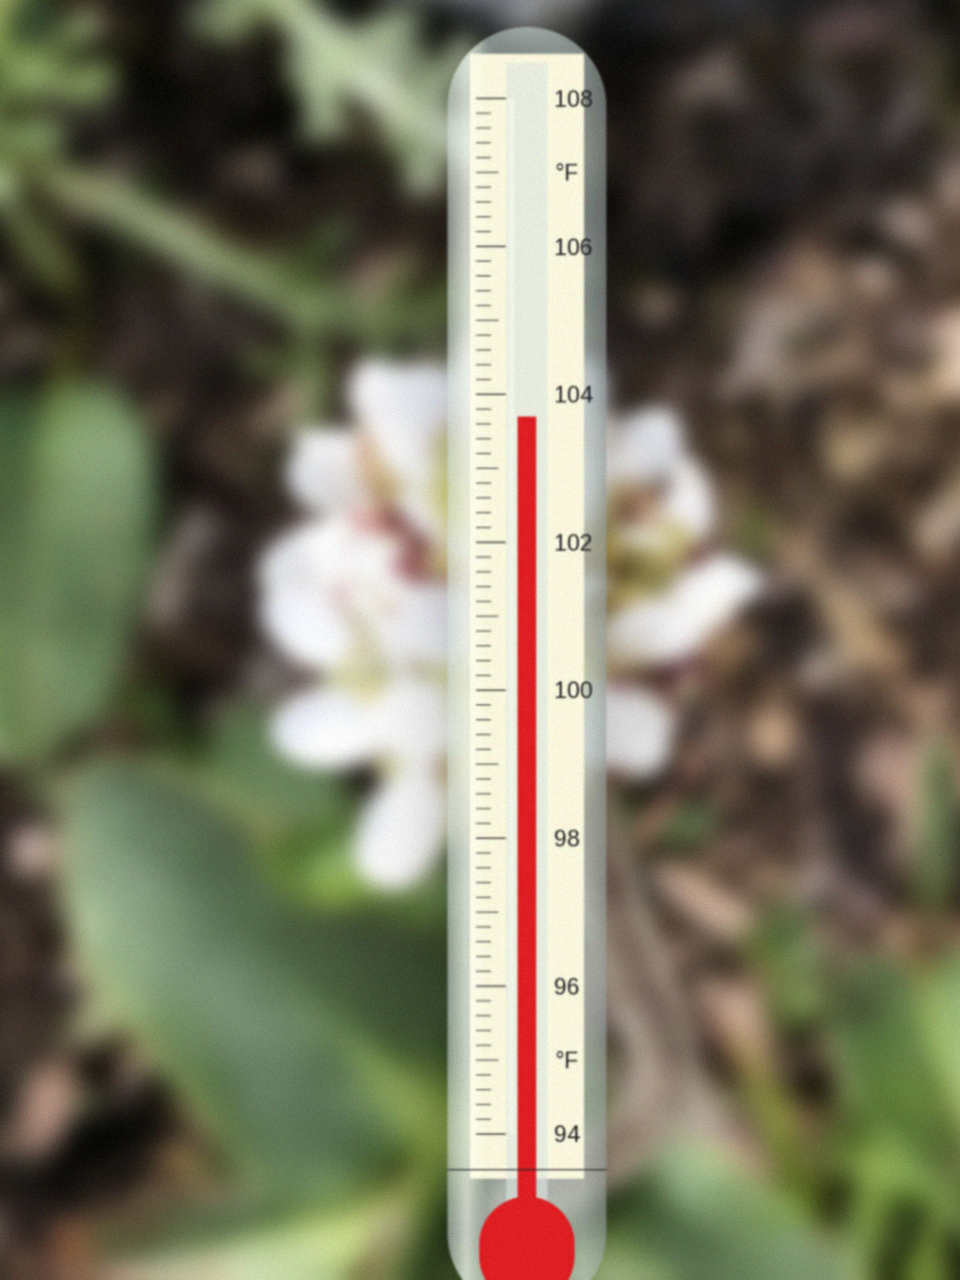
103.7 °F
